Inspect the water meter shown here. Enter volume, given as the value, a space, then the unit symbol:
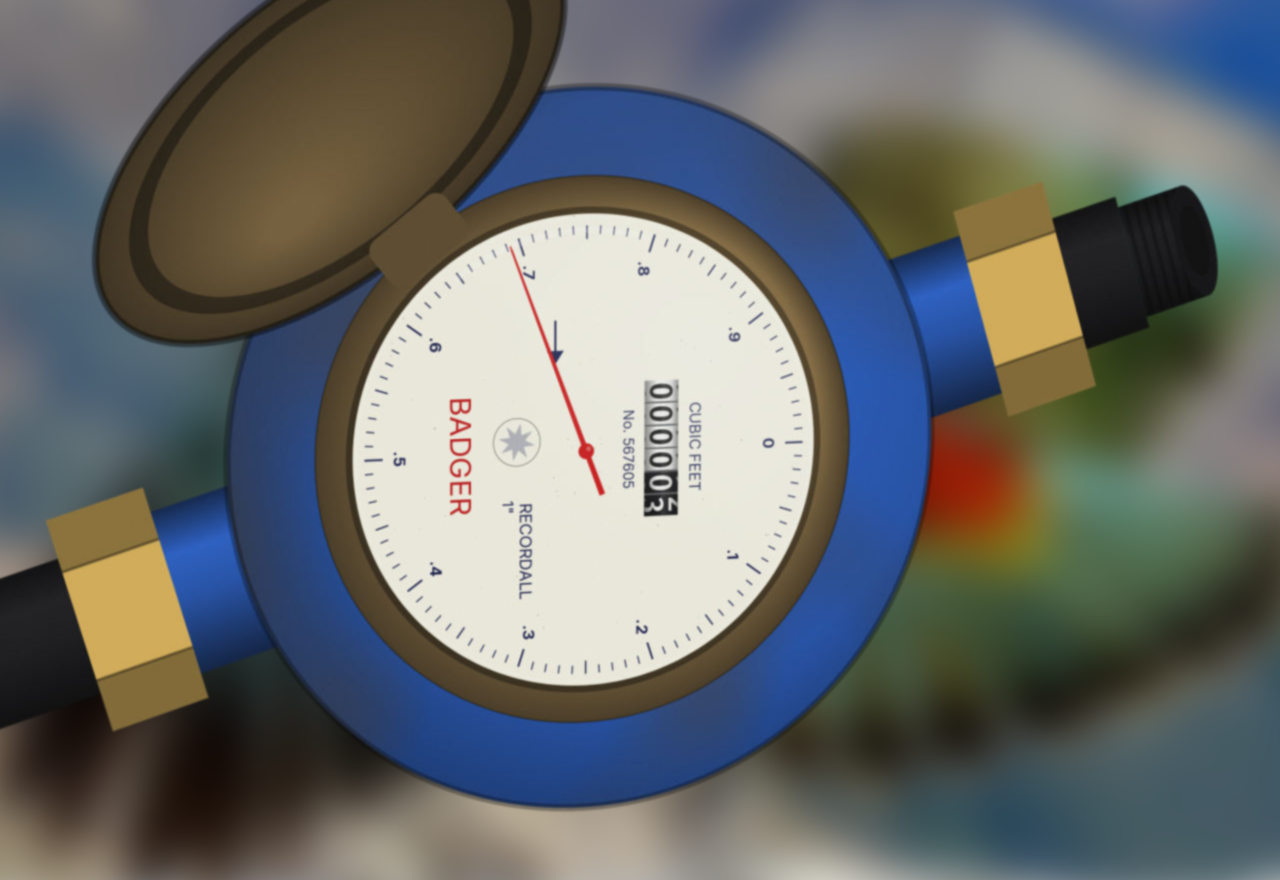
2.69 ft³
